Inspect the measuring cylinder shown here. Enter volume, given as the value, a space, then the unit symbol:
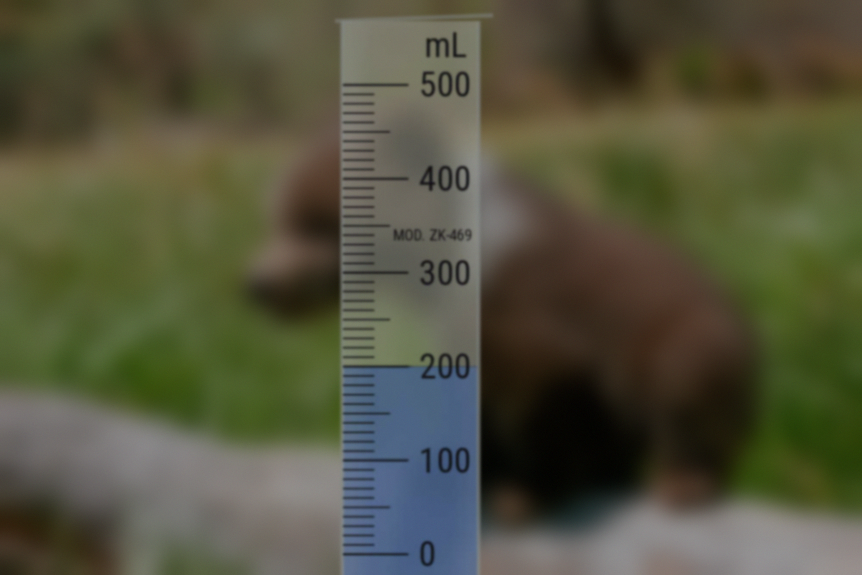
200 mL
